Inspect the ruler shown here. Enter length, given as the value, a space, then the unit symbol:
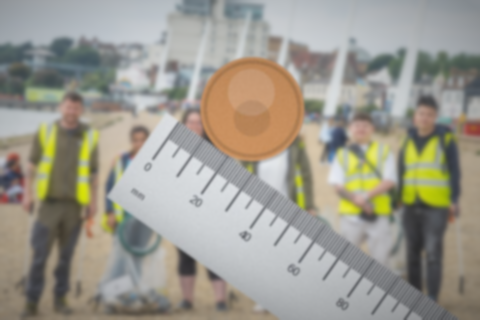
35 mm
